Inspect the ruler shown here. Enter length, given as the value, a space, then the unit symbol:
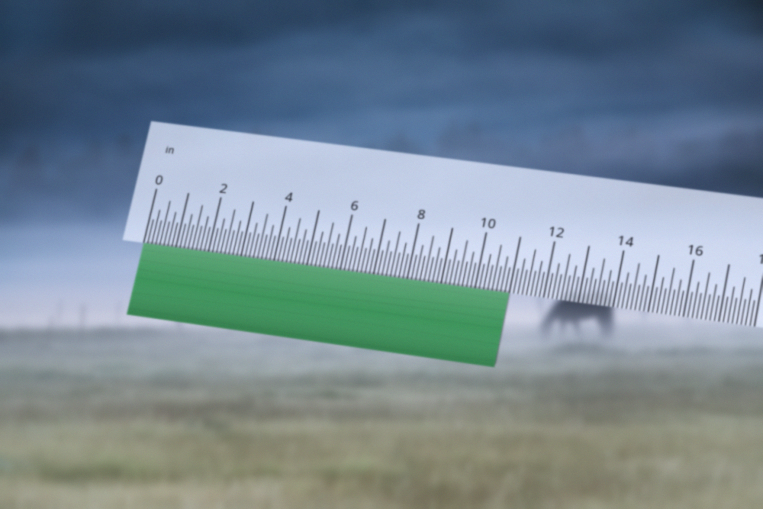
11 in
